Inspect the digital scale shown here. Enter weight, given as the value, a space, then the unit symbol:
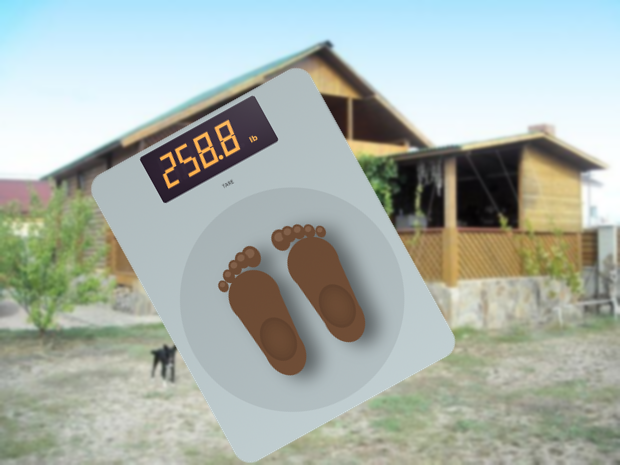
258.8 lb
